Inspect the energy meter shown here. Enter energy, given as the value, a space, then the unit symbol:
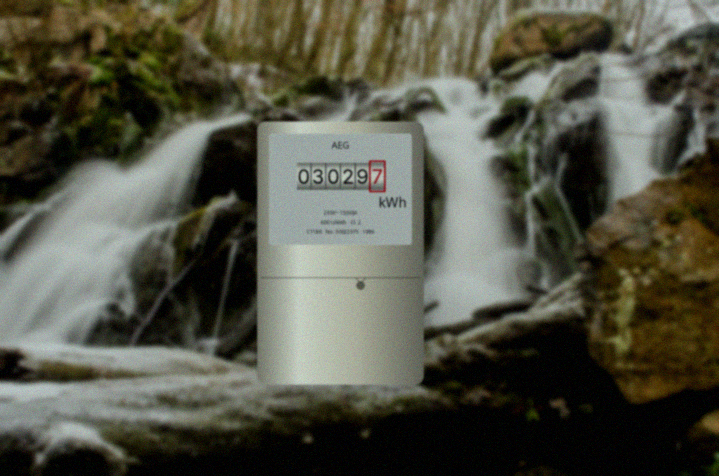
3029.7 kWh
